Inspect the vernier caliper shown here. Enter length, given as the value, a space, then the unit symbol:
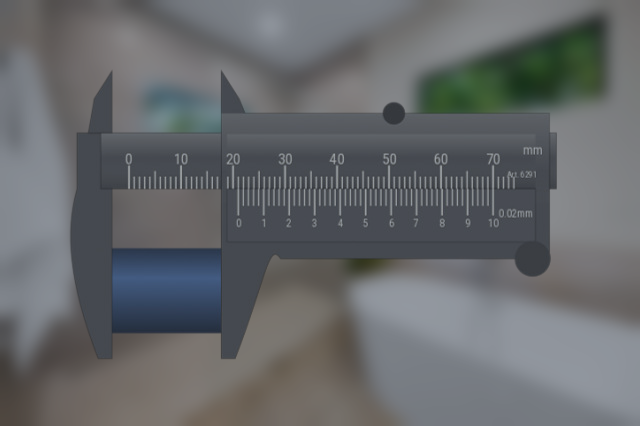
21.0 mm
